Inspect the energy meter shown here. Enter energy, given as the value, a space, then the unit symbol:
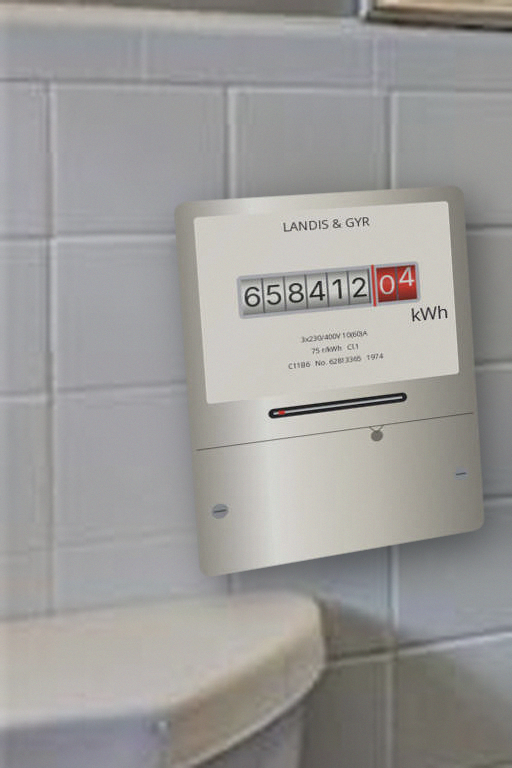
658412.04 kWh
